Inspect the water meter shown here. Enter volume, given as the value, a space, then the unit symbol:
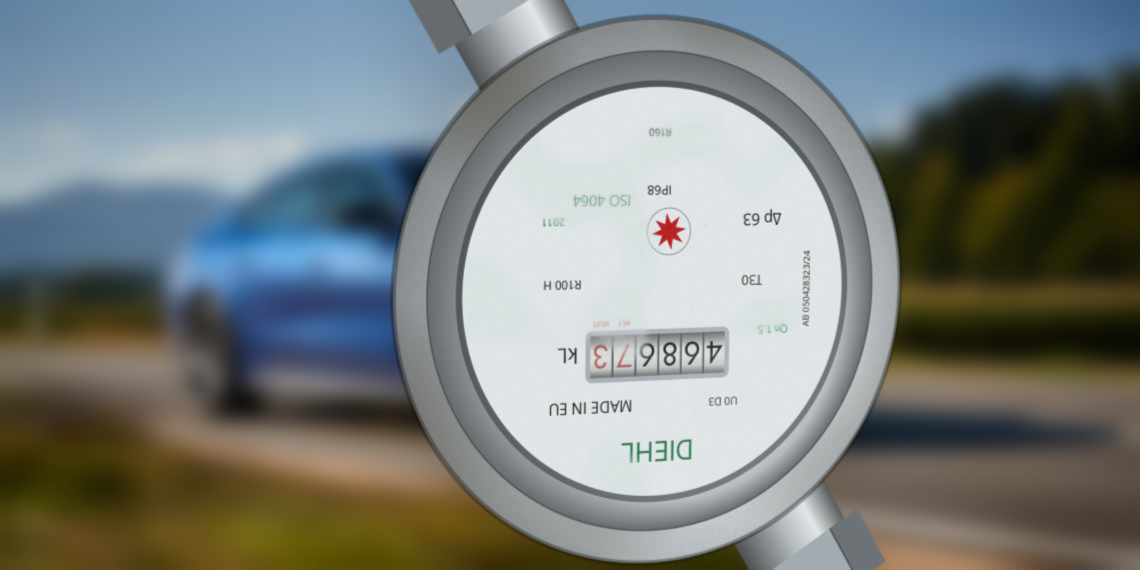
4686.73 kL
